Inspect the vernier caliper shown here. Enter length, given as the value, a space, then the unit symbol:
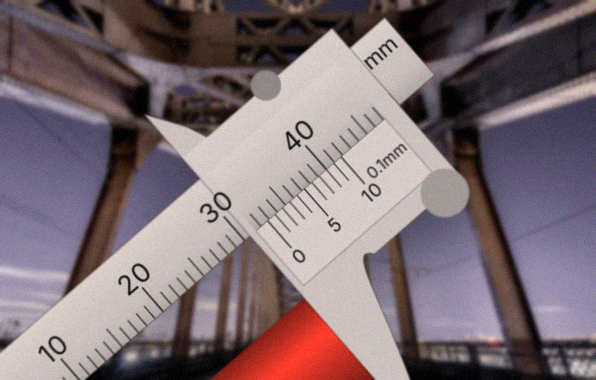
32.8 mm
